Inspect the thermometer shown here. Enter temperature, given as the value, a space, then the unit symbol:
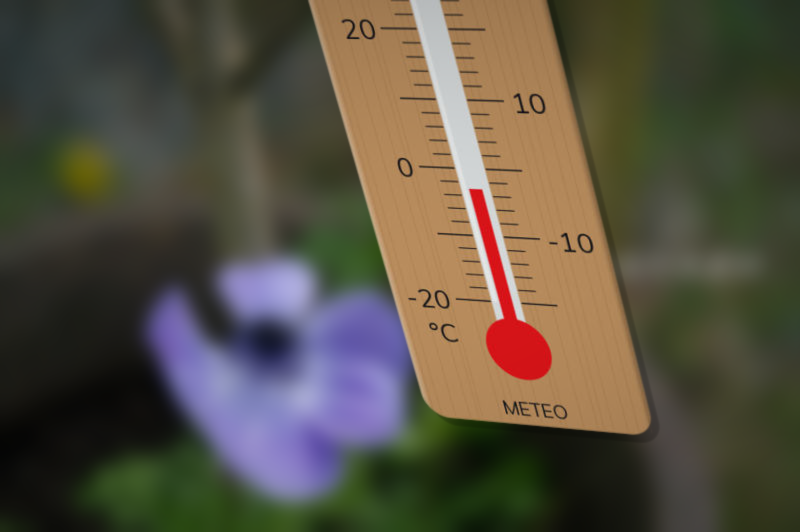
-3 °C
